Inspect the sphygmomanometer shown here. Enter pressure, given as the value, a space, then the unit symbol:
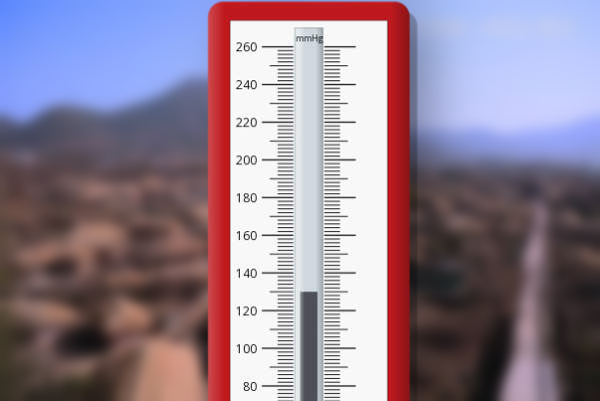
130 mmHg
